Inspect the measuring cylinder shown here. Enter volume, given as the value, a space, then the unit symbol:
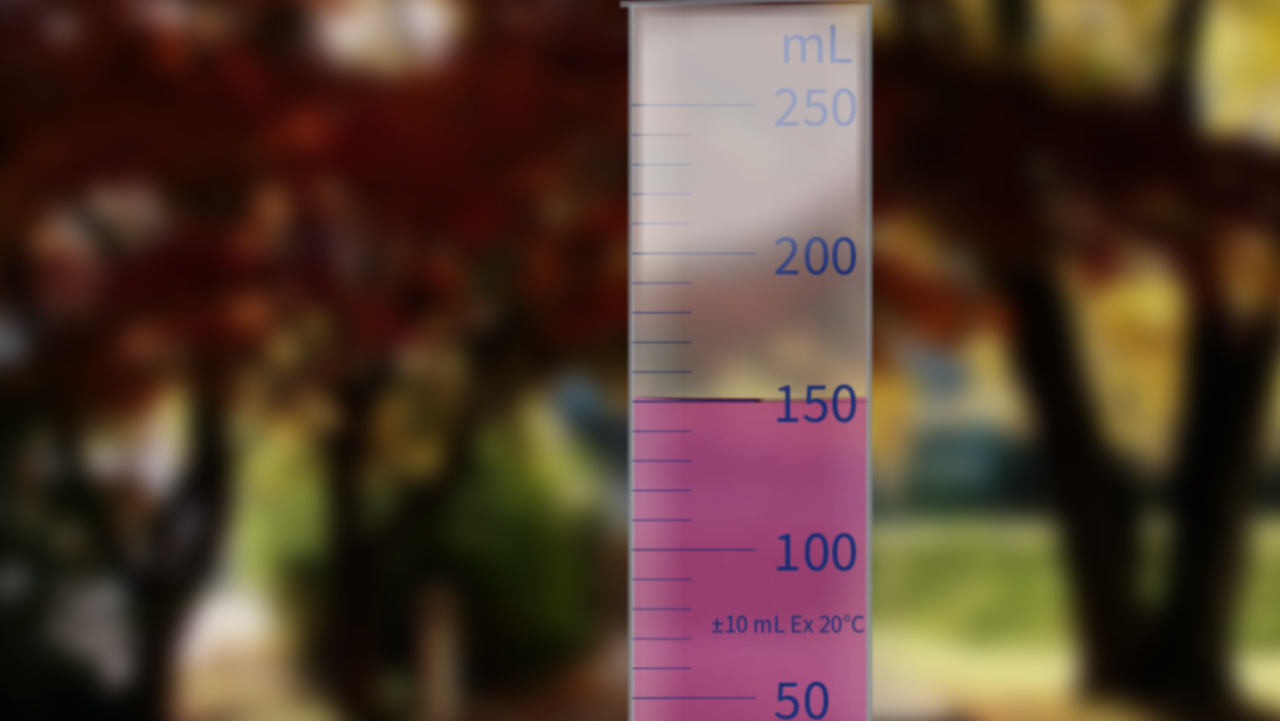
150 mL
